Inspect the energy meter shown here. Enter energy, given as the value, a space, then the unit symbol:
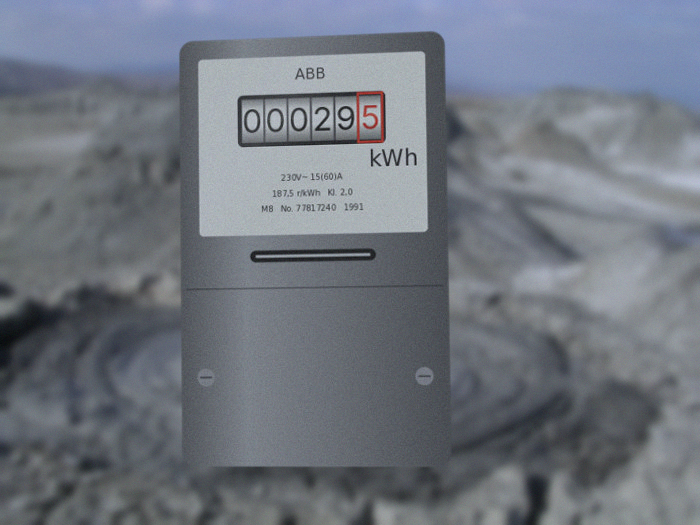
29.5 kWh
